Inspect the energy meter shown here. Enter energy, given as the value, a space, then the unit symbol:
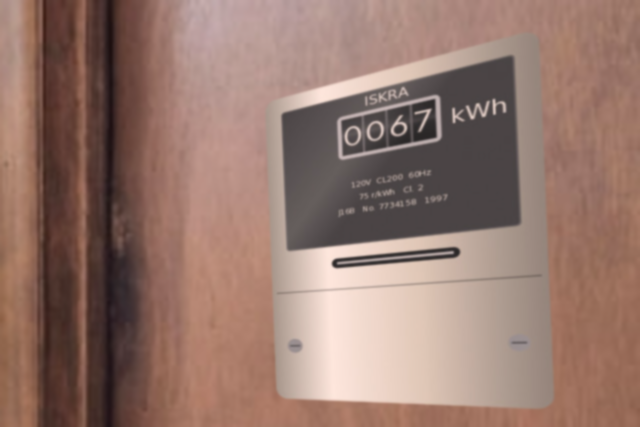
67 kWh
